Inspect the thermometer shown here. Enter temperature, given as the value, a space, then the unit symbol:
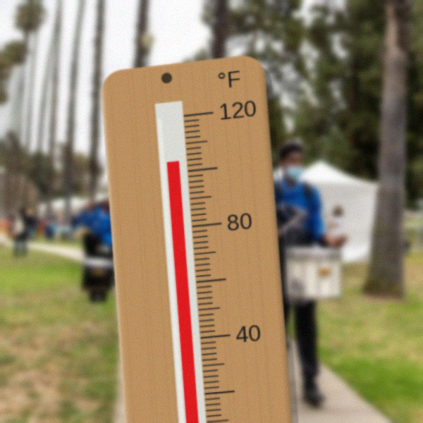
104 °F
